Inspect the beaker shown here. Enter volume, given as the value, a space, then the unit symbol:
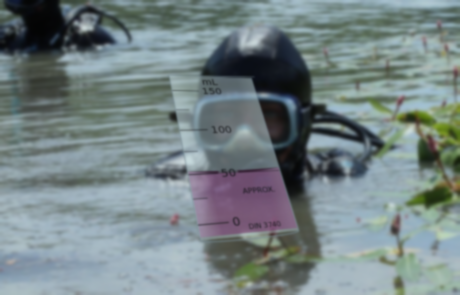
50 mL
